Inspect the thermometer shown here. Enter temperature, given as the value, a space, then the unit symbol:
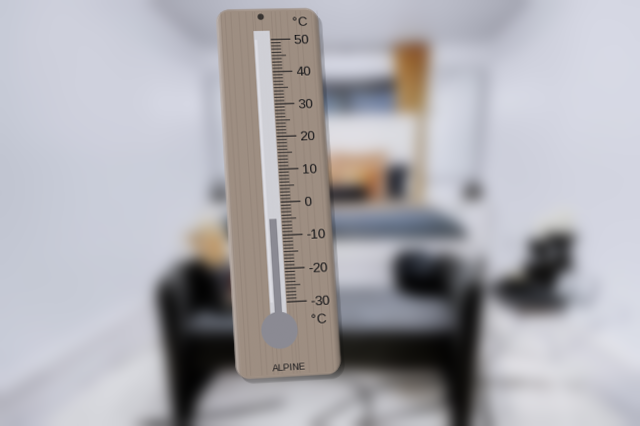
-5 °C
